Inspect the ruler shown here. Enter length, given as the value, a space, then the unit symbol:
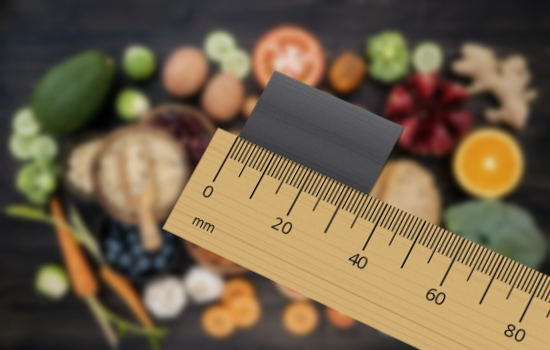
35 mm
